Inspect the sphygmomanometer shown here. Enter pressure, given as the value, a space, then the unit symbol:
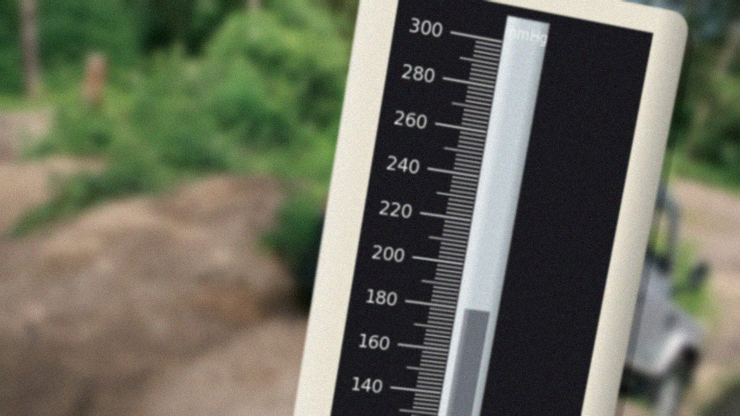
180 mmHg
